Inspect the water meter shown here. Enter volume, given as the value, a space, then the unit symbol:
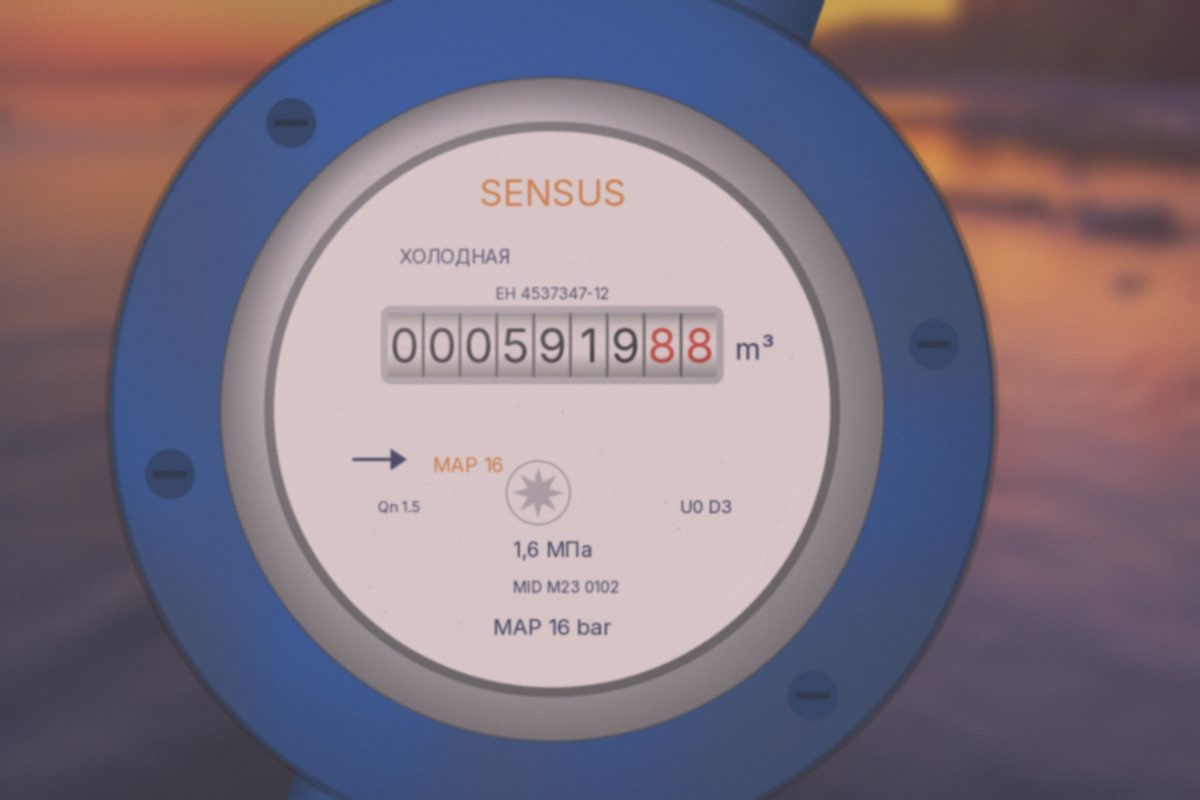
5919.88 m³
